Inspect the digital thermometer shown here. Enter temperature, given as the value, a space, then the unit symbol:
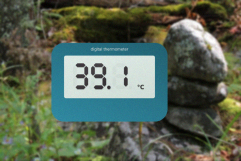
39.1 °C
